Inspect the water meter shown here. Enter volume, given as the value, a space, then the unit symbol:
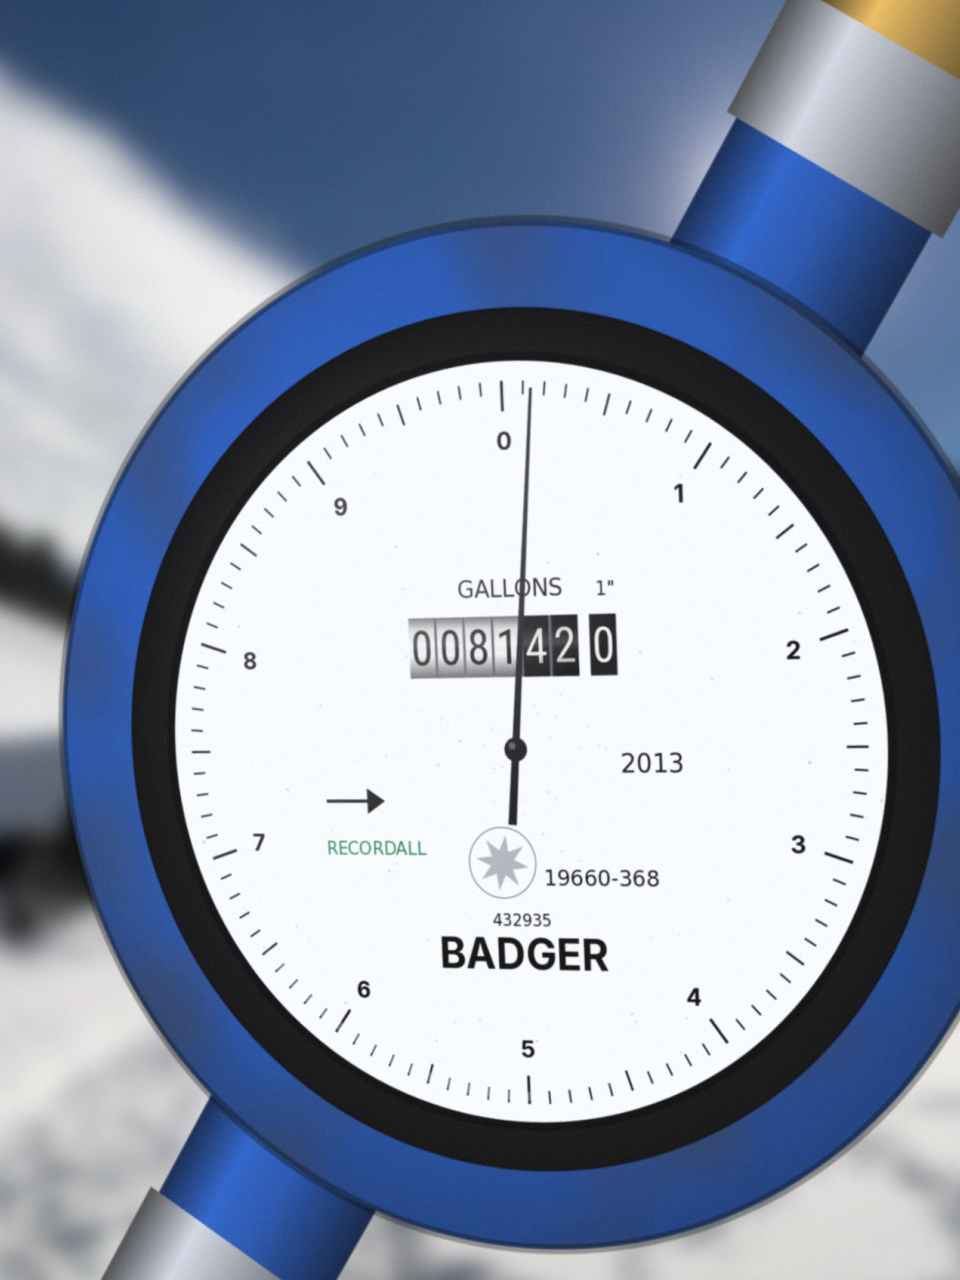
81420.1 gal
